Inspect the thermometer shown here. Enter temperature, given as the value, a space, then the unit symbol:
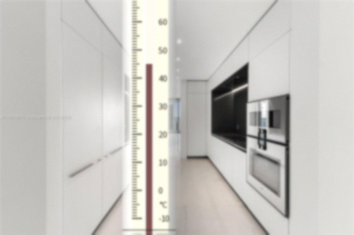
45 °C
